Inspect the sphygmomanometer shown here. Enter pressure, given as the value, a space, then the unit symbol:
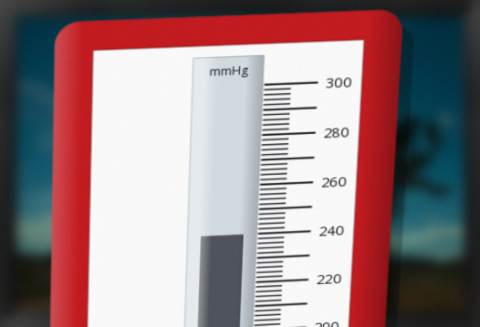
240 mmHg
